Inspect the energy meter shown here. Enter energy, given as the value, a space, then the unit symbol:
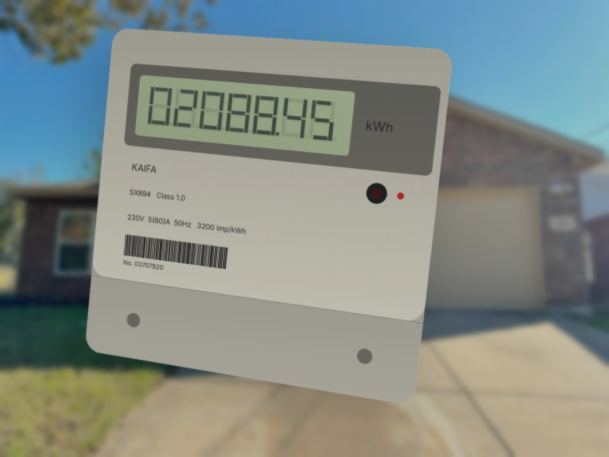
2088.45 kWh
